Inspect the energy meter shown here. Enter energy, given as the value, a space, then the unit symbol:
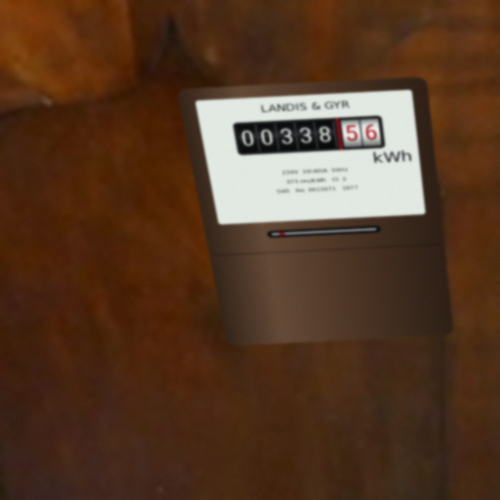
338.56 kWh
